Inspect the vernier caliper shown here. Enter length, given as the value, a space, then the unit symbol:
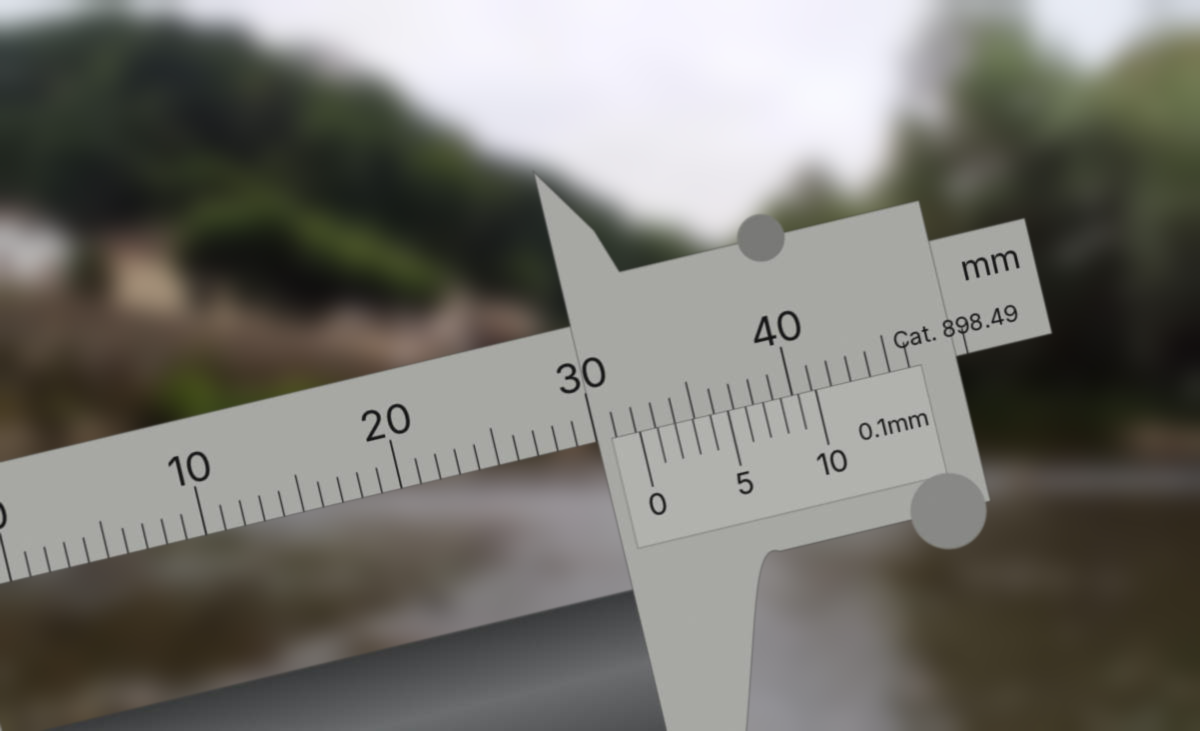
32.2 mm
